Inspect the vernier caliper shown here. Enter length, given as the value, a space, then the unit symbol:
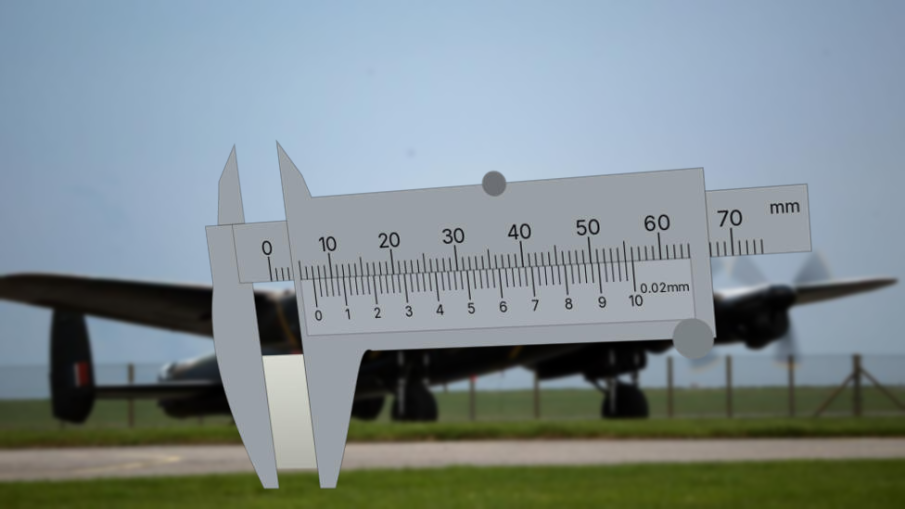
7.0 mm
